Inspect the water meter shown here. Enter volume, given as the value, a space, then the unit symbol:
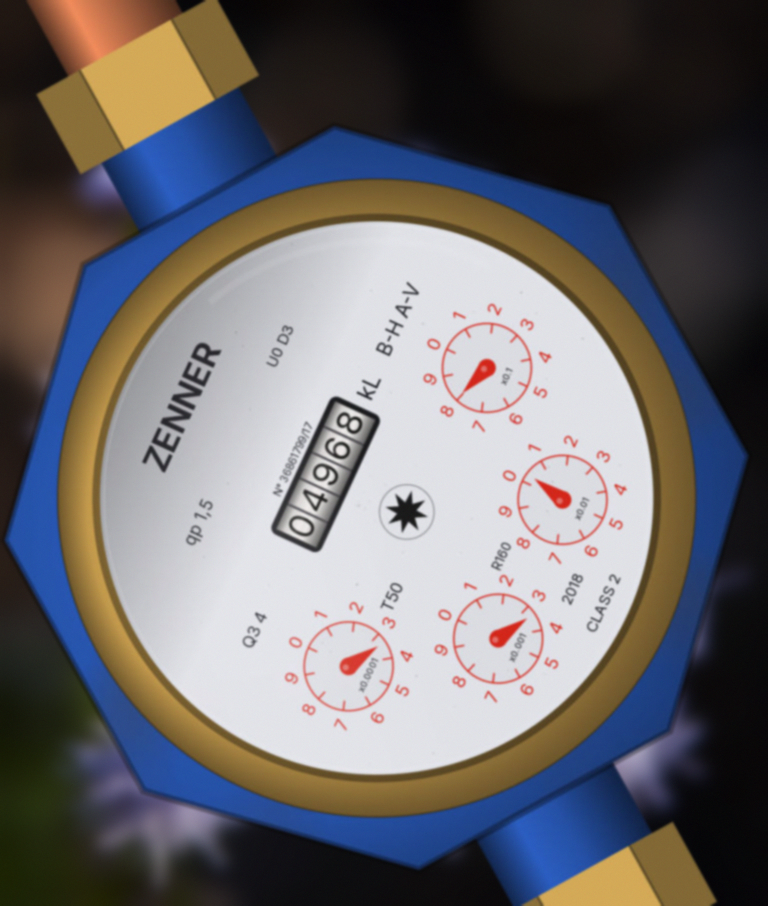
4968.8033 kL
